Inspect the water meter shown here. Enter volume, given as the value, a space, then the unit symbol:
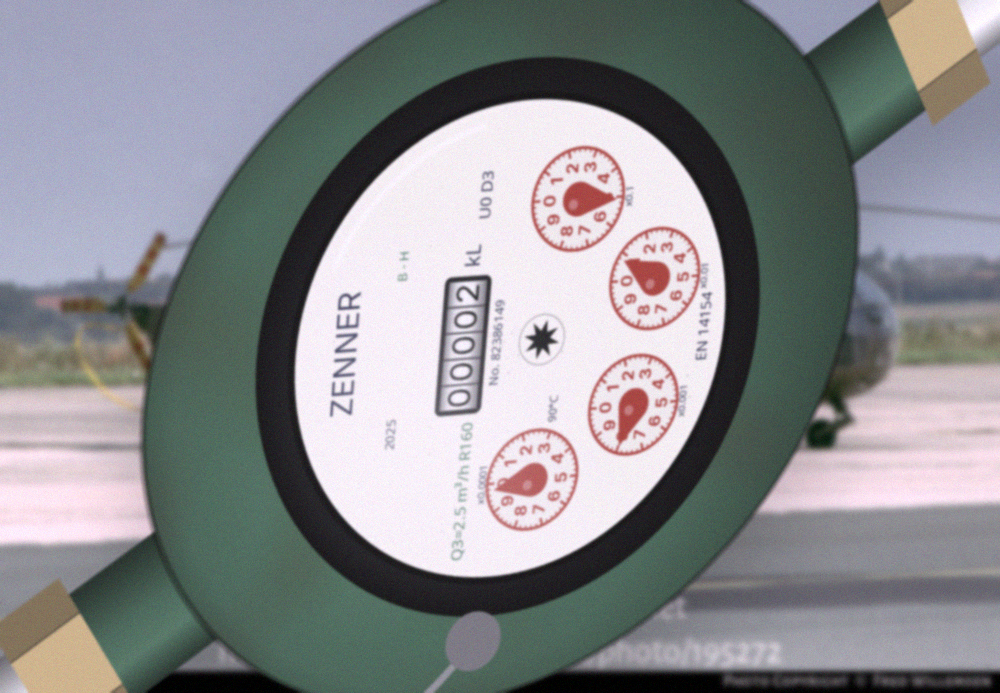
2.5079 kL
